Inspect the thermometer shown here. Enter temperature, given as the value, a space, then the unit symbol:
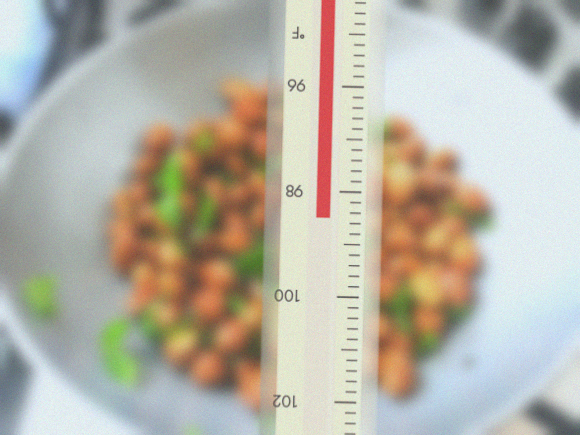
98.5 °F
